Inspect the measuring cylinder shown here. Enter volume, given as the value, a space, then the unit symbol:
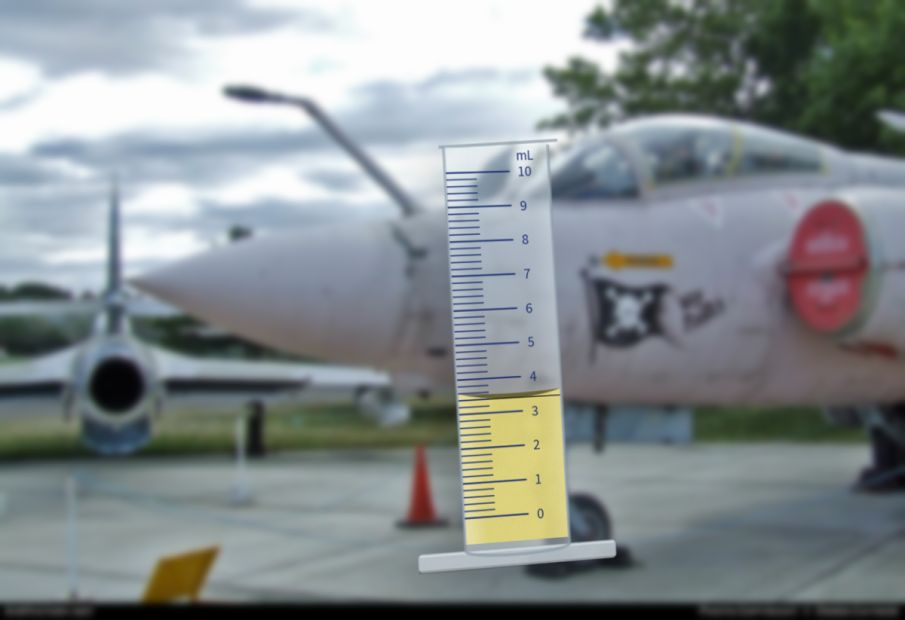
3.4 mL
